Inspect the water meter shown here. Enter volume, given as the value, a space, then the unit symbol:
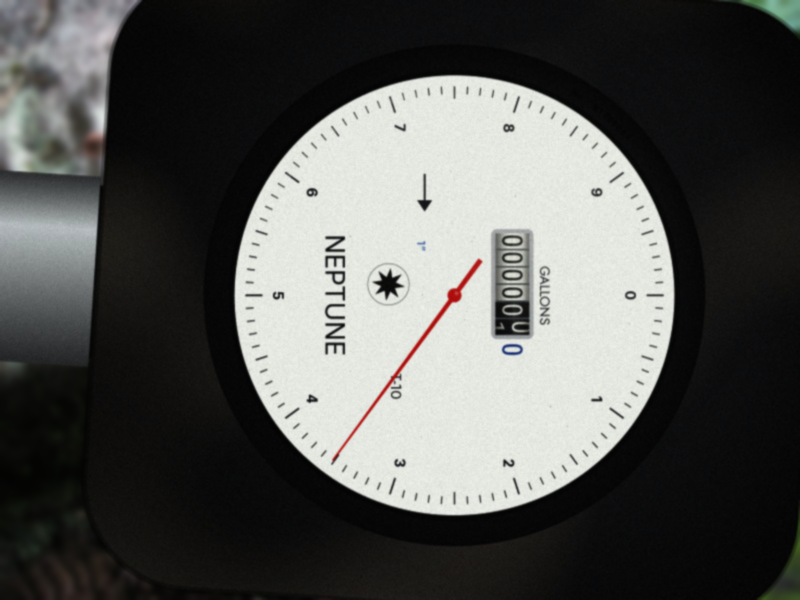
3.5 gal
